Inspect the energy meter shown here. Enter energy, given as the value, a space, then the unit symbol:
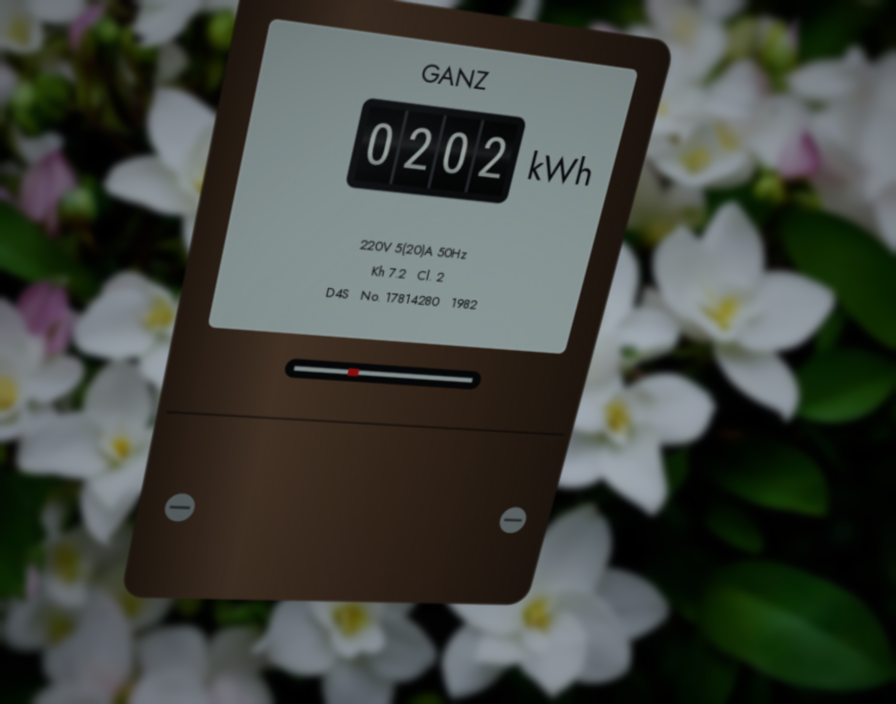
202 kWh
